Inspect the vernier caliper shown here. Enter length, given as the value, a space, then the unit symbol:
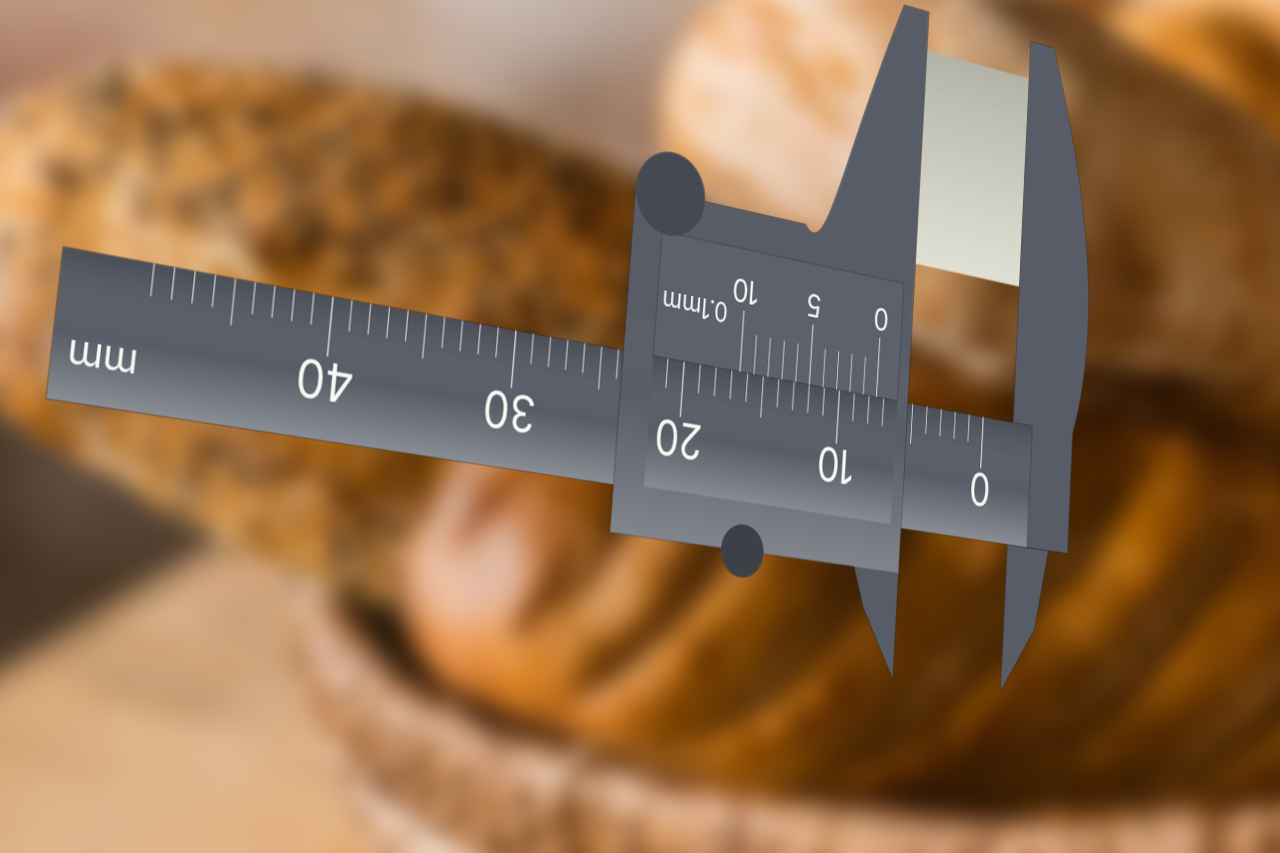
7.5 mm
